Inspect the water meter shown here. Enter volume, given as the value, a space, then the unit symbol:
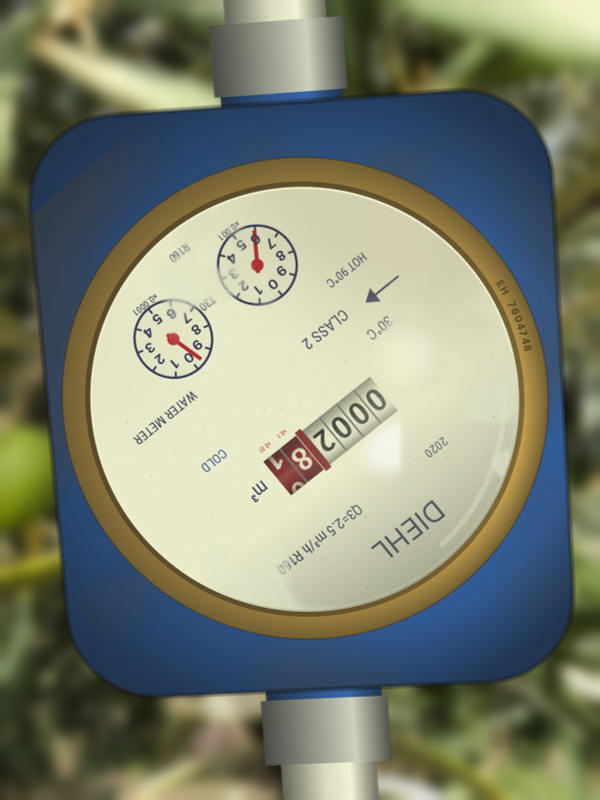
2.8059 m³
